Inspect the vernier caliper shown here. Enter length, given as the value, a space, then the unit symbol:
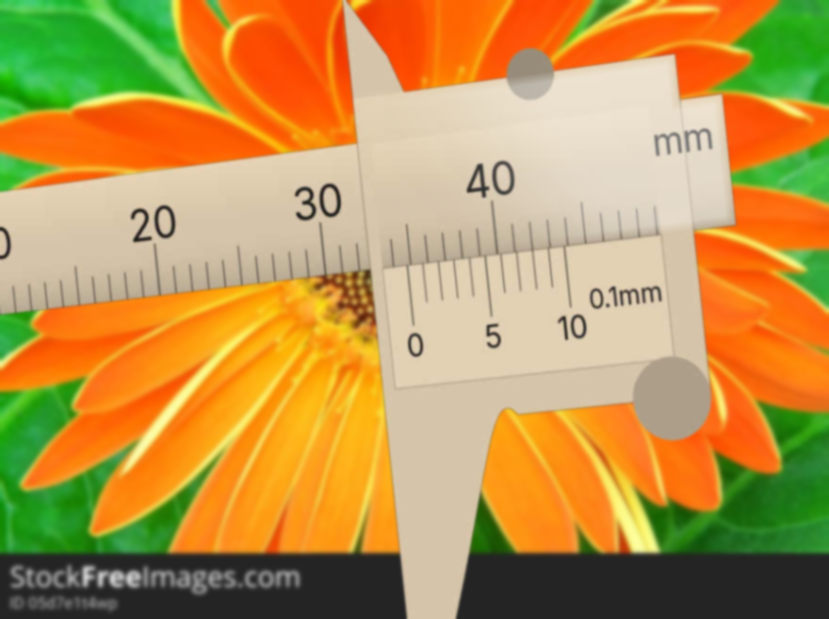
34.8 mm
